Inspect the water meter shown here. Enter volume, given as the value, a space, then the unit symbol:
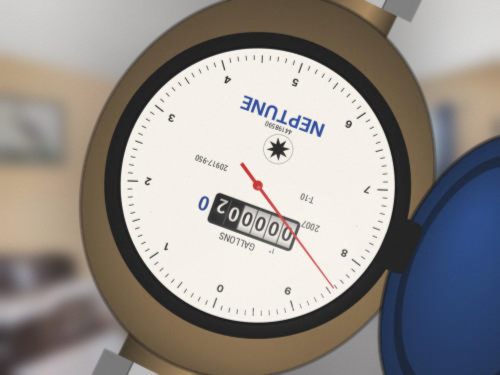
18.4 gal
